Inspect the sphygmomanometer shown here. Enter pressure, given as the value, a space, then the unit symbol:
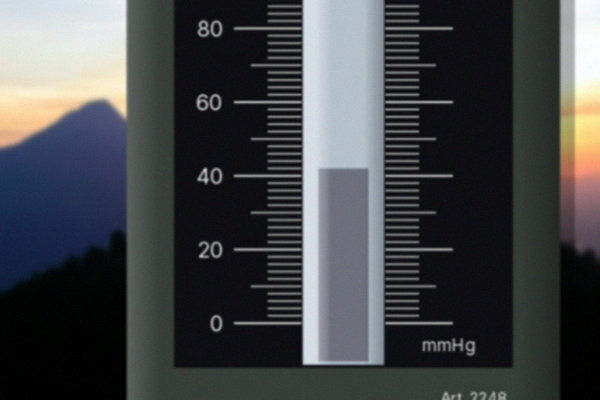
42 mmHg
